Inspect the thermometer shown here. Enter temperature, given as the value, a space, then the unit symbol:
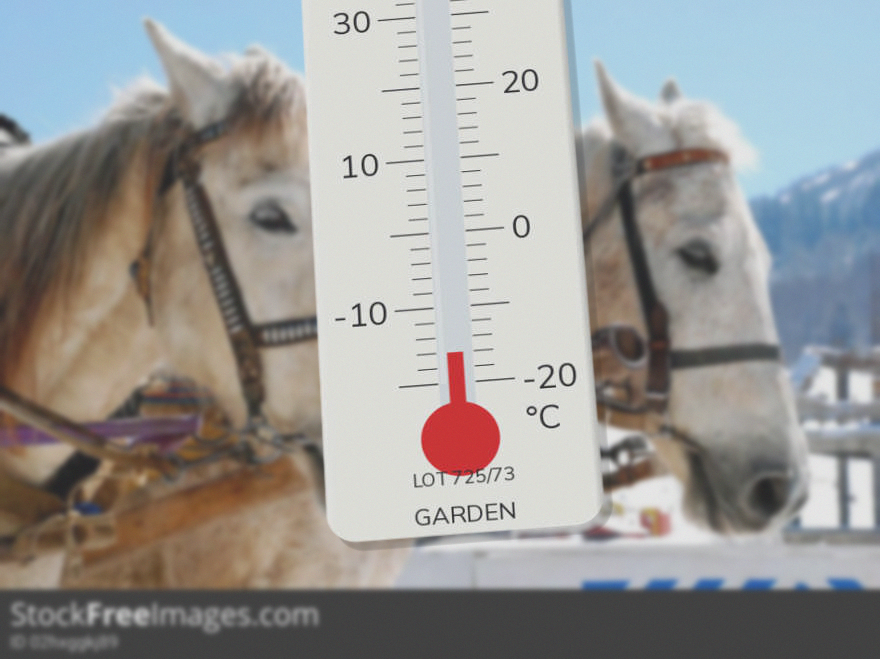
-16 °C
